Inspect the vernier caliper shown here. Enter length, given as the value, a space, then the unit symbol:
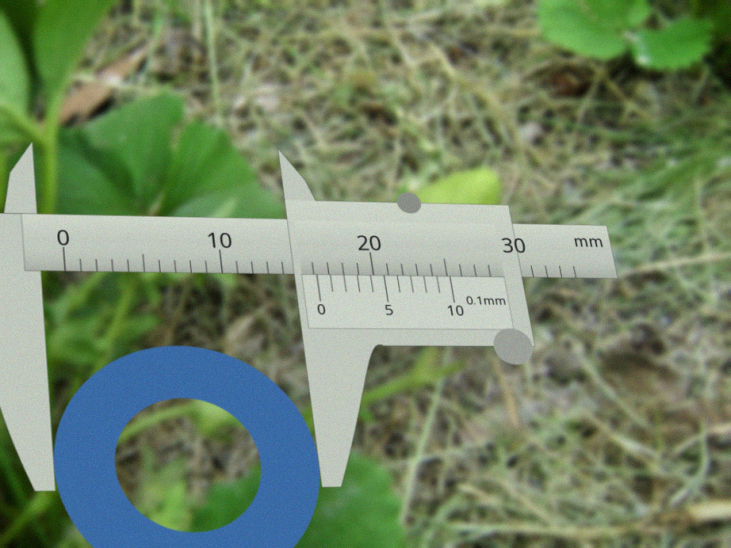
16.2 mm
